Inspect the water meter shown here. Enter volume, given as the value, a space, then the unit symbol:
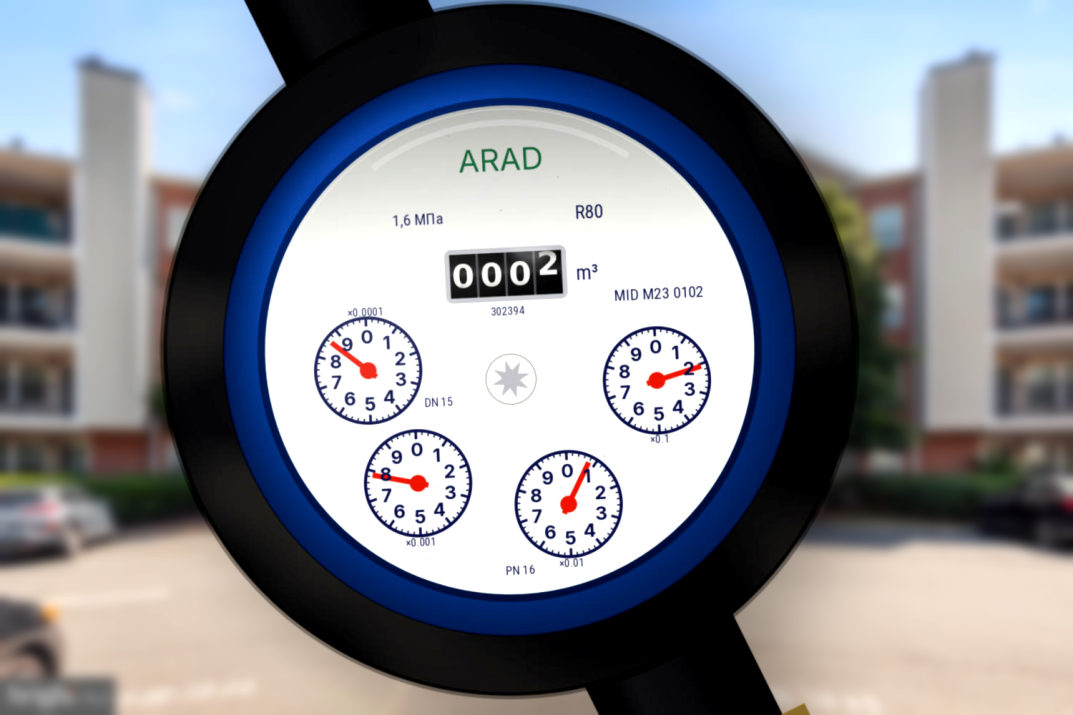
2.2078 m³
